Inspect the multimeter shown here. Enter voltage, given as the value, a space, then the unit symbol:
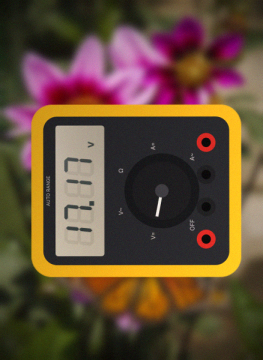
17.17 V
